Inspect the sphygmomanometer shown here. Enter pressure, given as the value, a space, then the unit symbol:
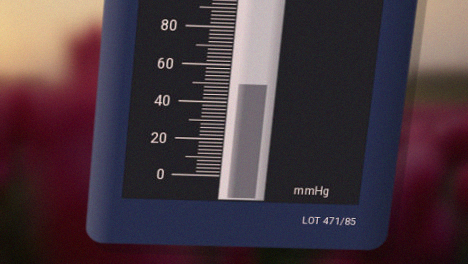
50 mmHg
